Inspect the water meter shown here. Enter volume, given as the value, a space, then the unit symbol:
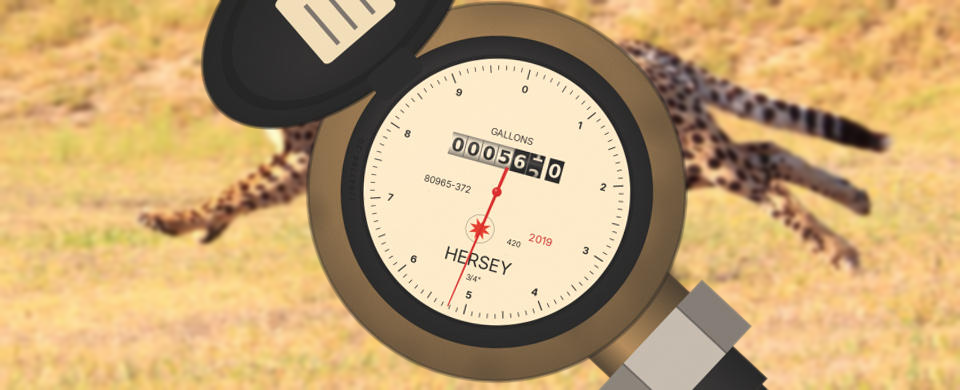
5615.2 gal
